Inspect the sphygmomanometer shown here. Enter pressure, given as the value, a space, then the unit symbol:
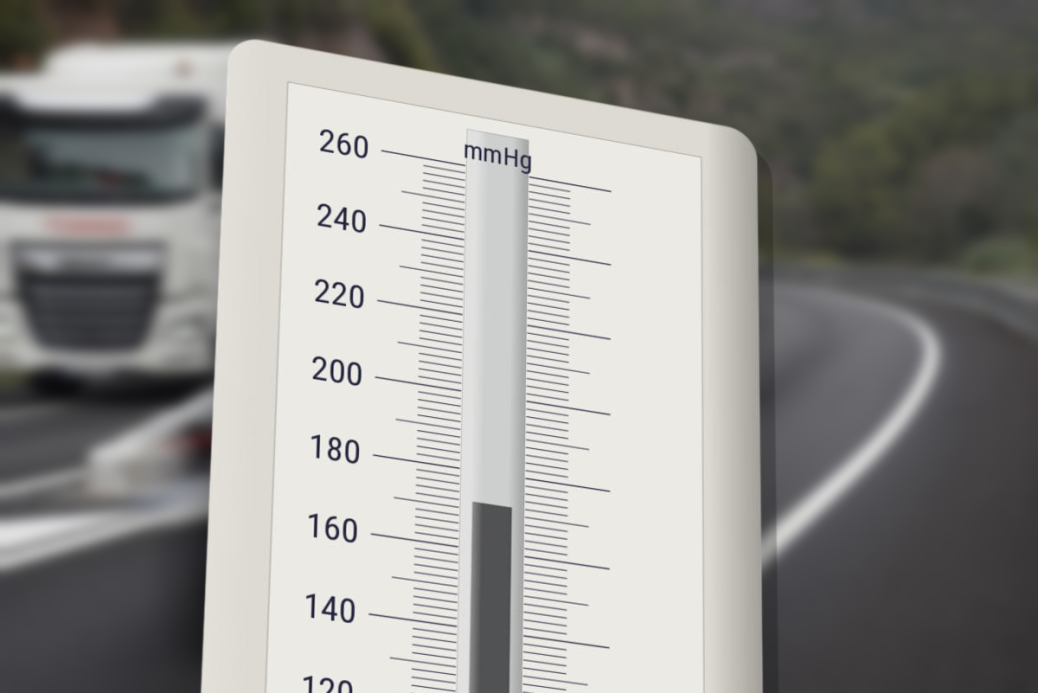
172 mmHg
